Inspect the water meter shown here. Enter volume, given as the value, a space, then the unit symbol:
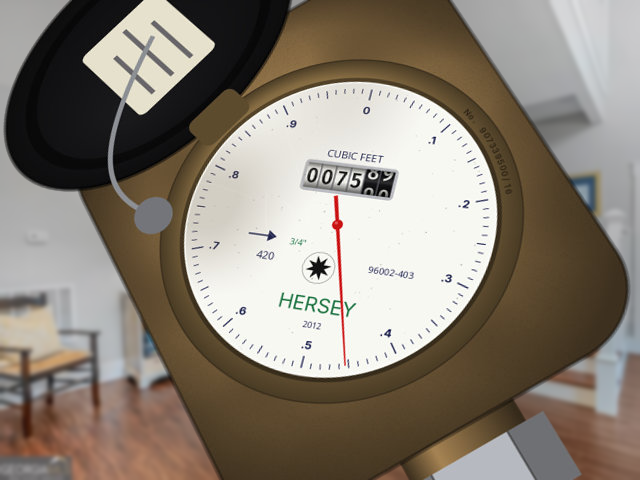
7589.45 ft³
